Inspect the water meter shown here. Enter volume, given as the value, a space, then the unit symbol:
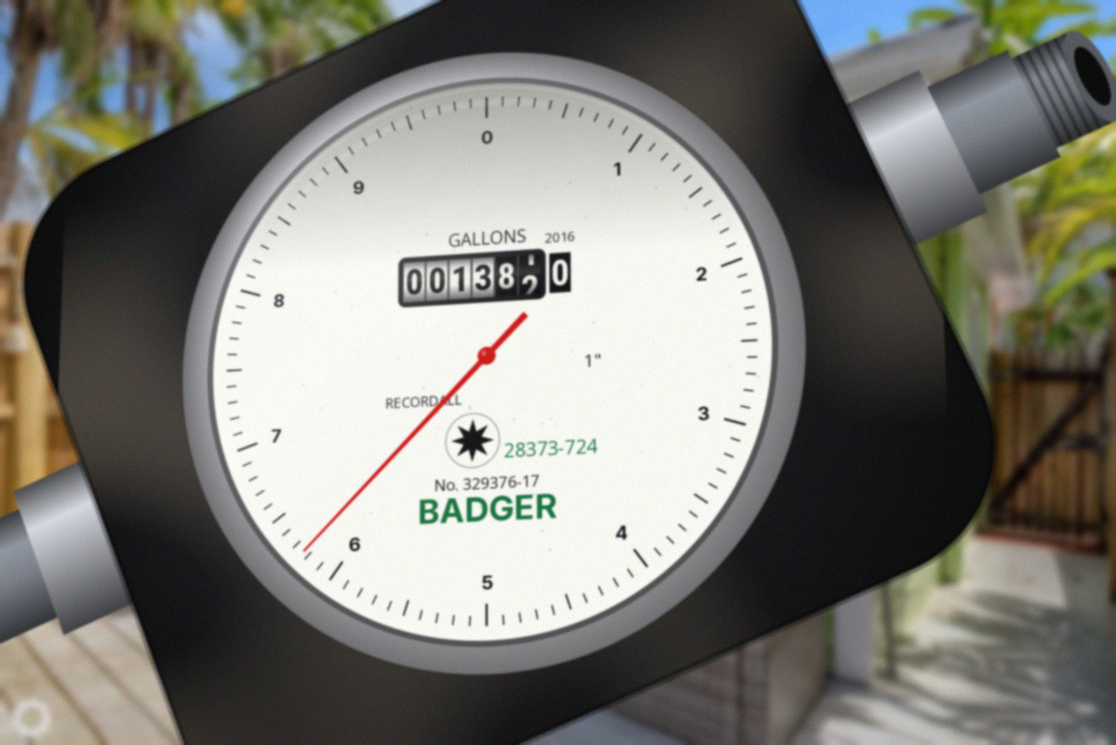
13816.2 gal
